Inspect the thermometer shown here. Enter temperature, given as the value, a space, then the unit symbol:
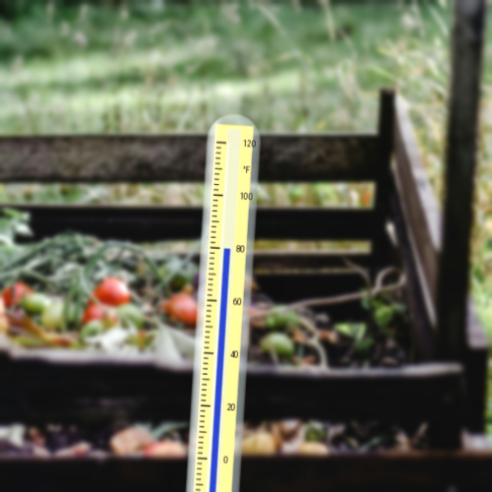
80 °F
